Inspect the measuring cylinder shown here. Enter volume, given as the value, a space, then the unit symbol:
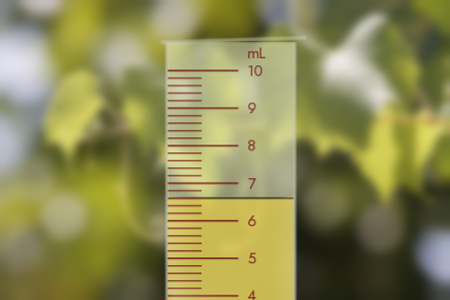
6.6 mL
